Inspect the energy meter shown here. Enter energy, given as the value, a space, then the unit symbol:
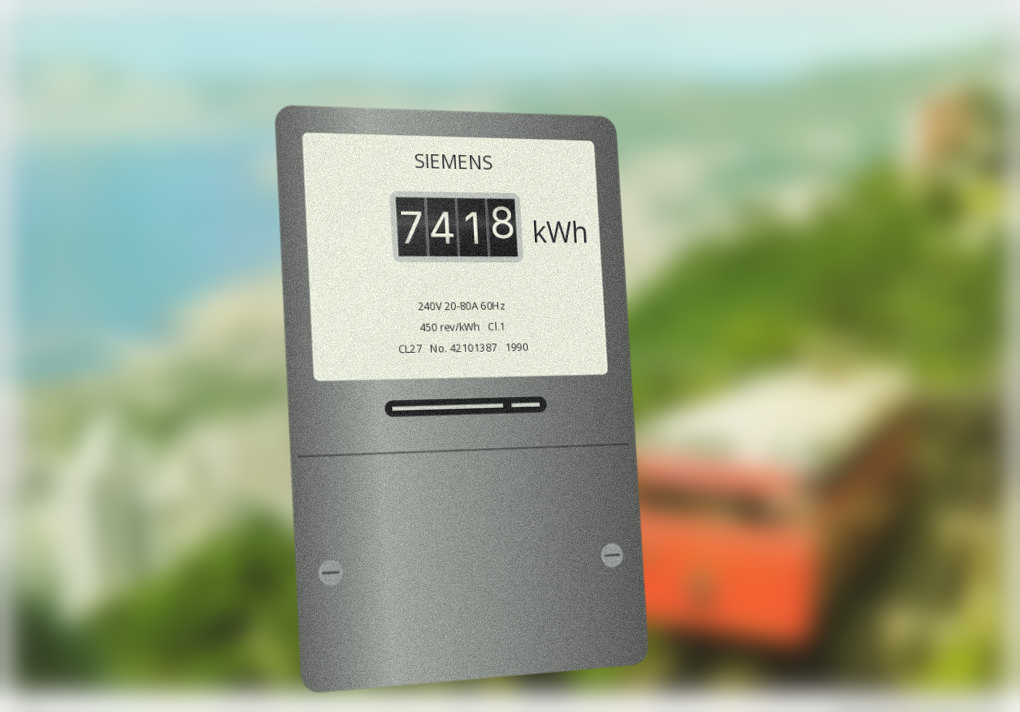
7418 kWh
